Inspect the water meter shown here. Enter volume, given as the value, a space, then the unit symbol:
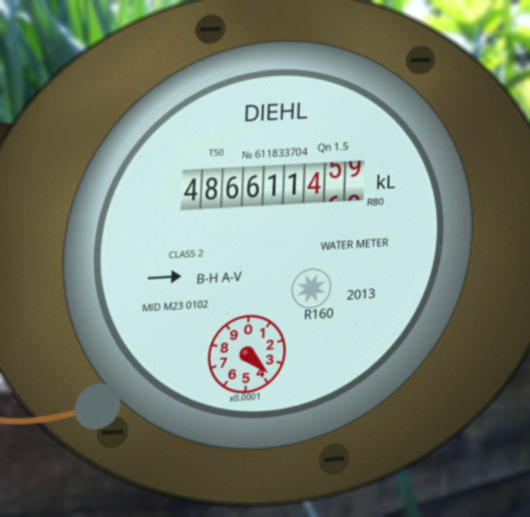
486611.4593 kL
